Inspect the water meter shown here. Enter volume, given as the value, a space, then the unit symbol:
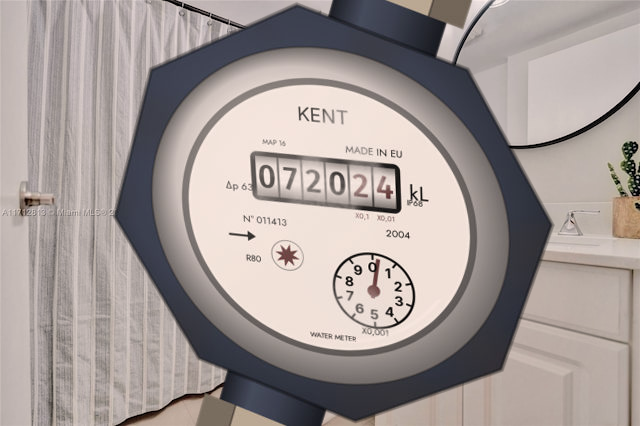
720.240 kL
